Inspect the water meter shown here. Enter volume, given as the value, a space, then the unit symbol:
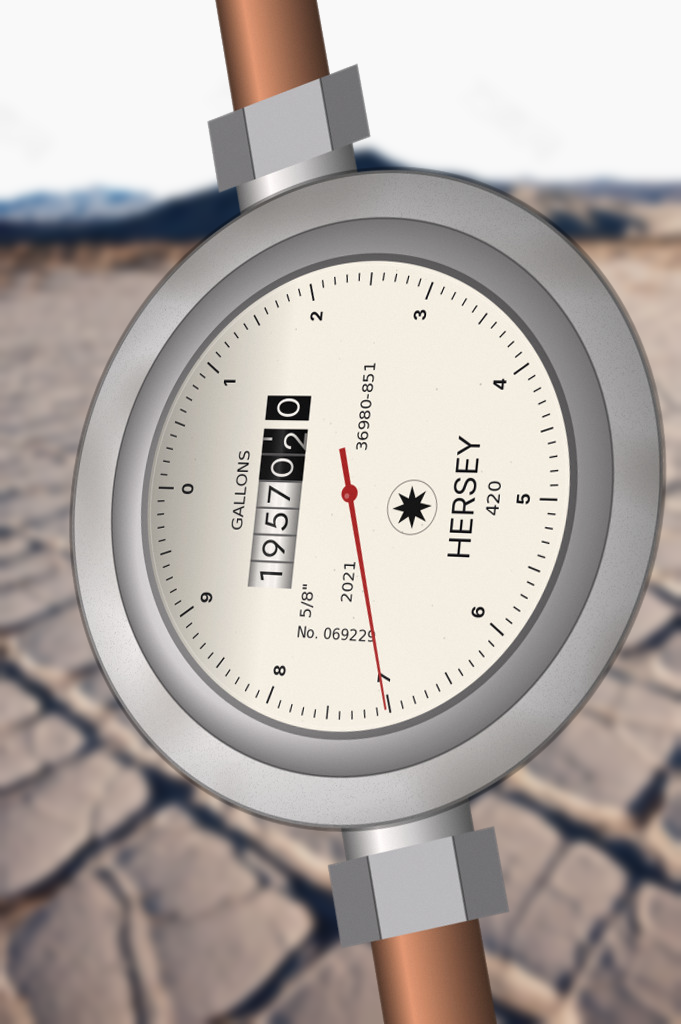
1957017.0 gal
